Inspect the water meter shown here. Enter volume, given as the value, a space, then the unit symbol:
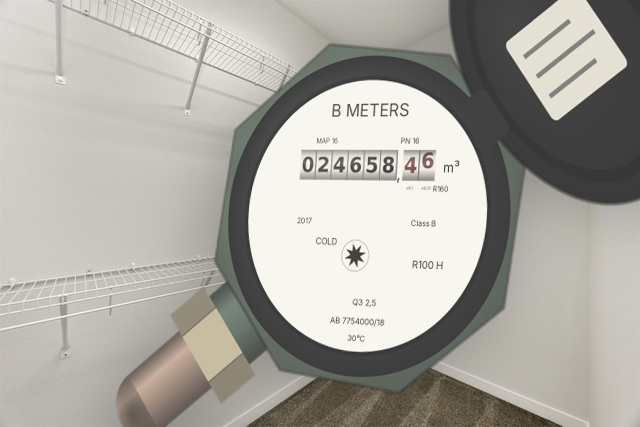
24658.46 m³
